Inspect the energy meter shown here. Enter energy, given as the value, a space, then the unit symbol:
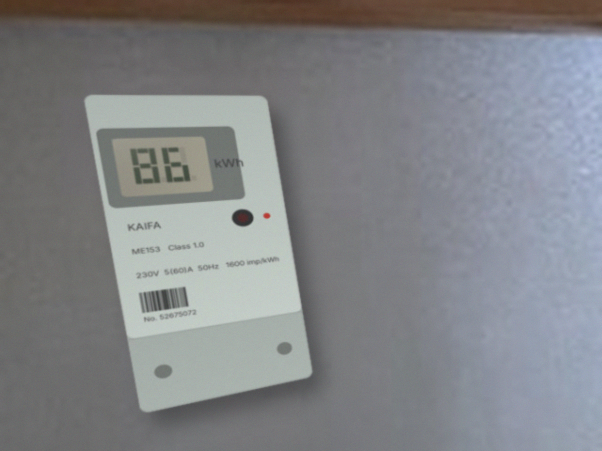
86 kWh
